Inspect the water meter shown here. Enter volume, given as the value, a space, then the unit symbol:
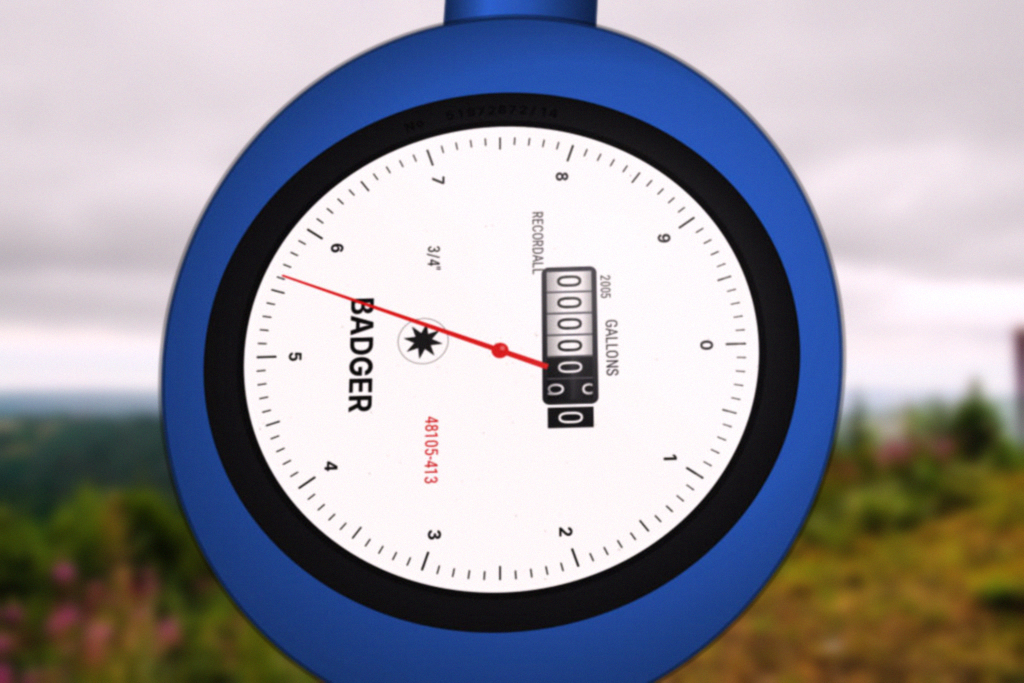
85.6 gal
